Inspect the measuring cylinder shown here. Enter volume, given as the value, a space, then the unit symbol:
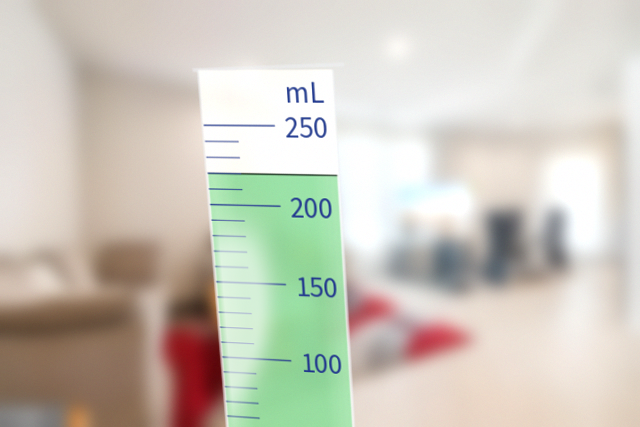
220 mL
